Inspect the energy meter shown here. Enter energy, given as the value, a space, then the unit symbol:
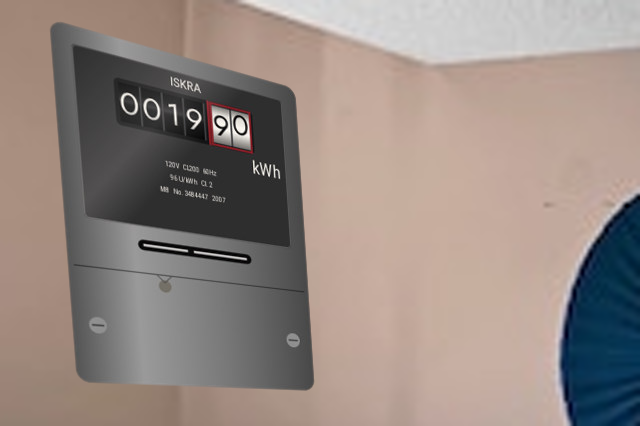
19.90 kWh
